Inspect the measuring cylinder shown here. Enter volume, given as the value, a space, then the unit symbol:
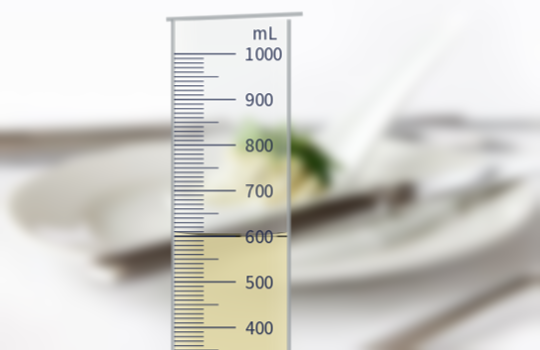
600 mL
